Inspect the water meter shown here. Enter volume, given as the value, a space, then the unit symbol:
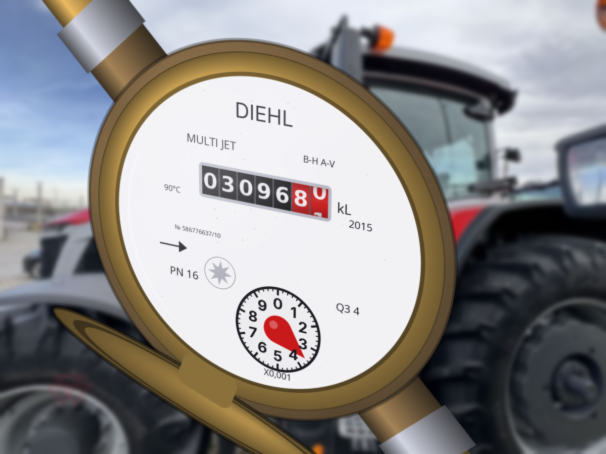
3096.803 kL
